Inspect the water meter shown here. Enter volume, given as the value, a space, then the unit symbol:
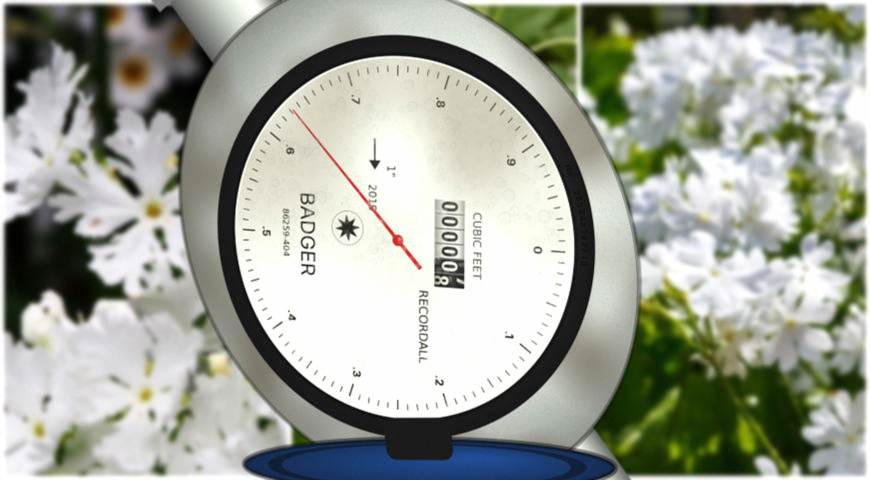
7.63 ft³
